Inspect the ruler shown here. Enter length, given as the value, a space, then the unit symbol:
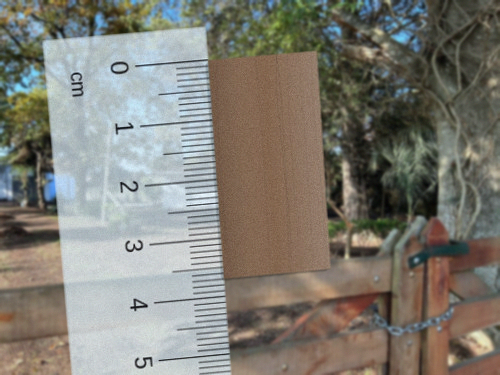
3.7 cm
